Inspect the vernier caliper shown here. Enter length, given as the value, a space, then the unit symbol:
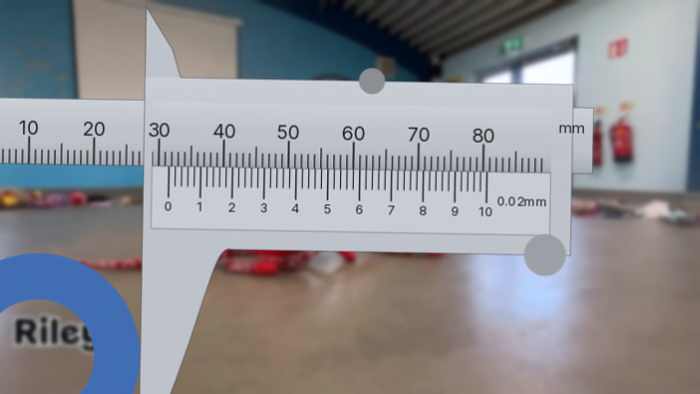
31.6 mm
